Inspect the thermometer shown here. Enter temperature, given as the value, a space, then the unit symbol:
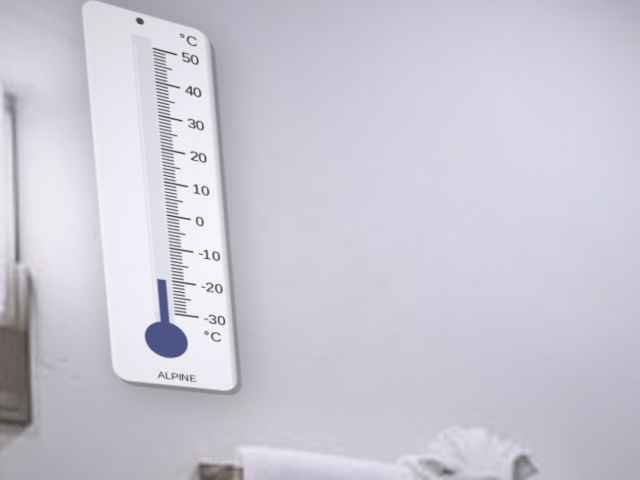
-20 °C
